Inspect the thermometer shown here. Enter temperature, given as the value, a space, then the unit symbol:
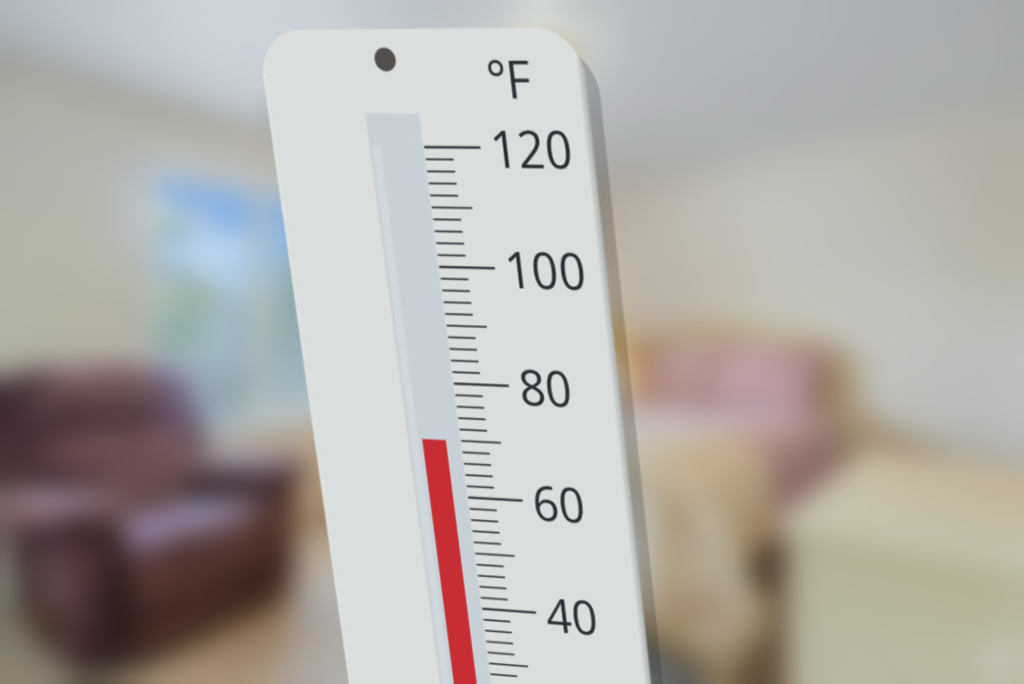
70 °F
